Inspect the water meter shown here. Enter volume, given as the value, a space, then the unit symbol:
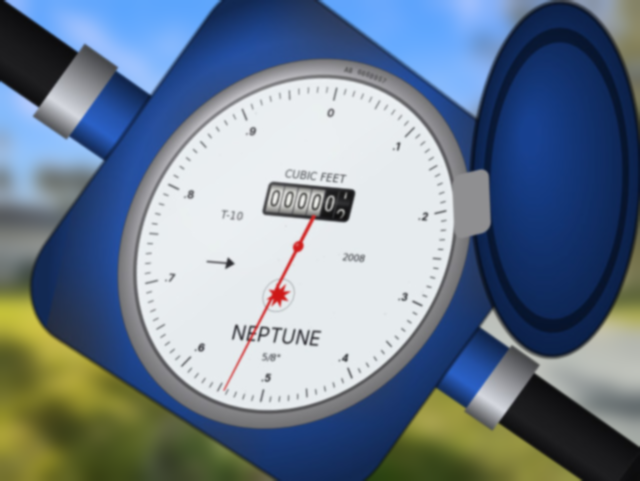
1.54 ft³
